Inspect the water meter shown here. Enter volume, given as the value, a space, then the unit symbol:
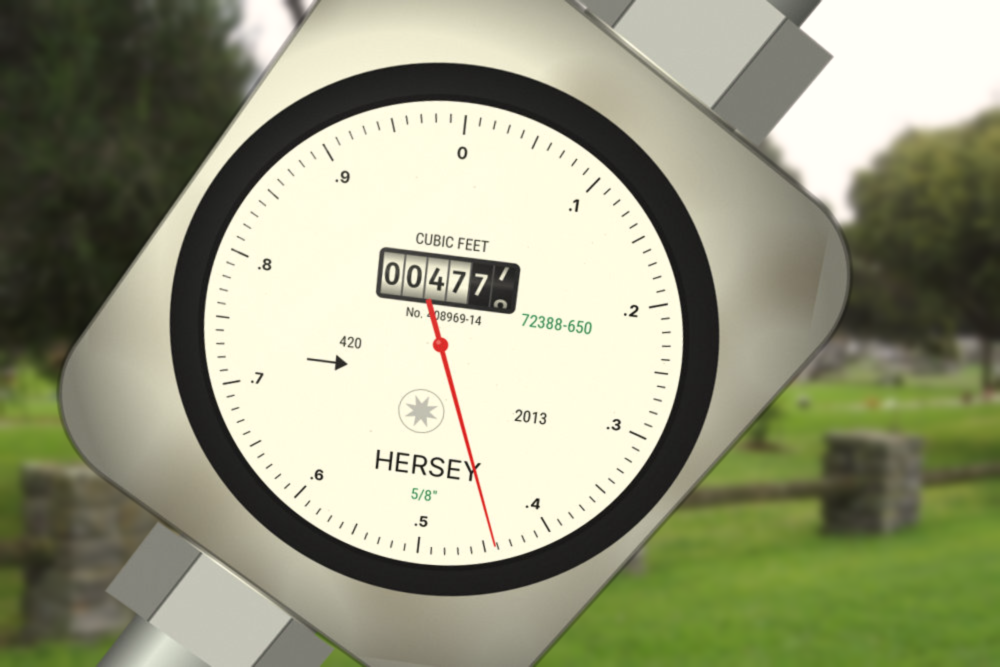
4777.44 ft³
